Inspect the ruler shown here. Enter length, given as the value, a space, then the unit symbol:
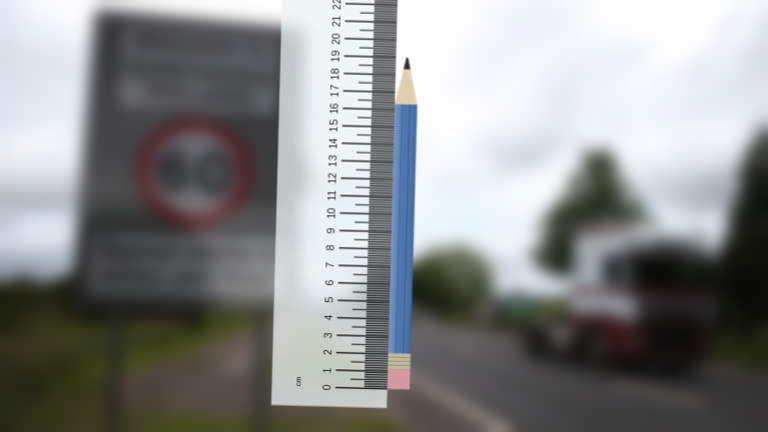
19 cm
